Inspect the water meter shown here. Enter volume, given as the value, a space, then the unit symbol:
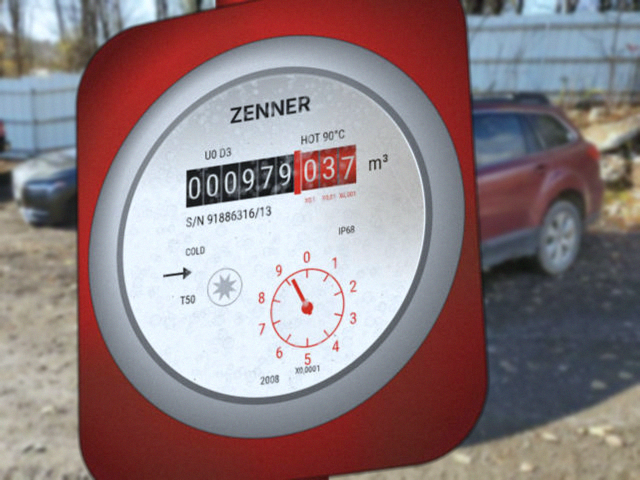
979.0369 m³
